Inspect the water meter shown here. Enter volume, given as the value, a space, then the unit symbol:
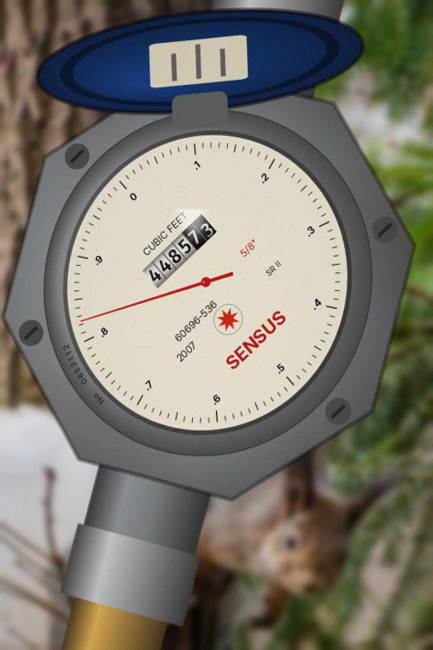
448572.82 ft³
